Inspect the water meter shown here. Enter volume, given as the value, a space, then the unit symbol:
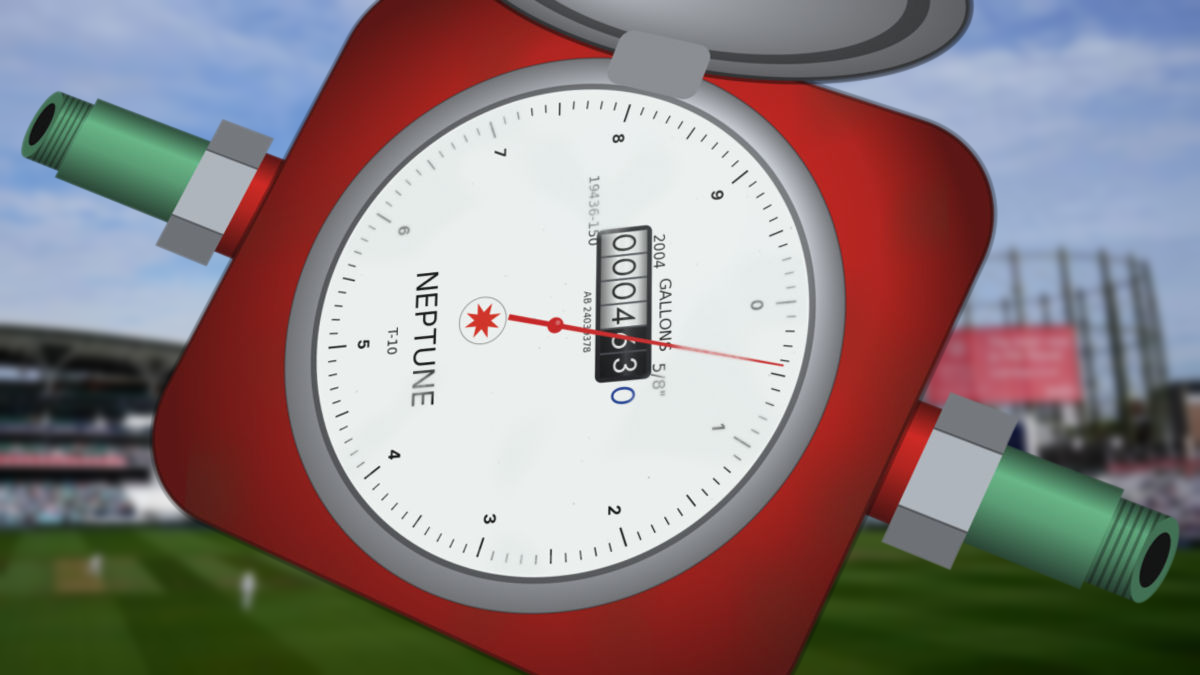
4630.4 gal
